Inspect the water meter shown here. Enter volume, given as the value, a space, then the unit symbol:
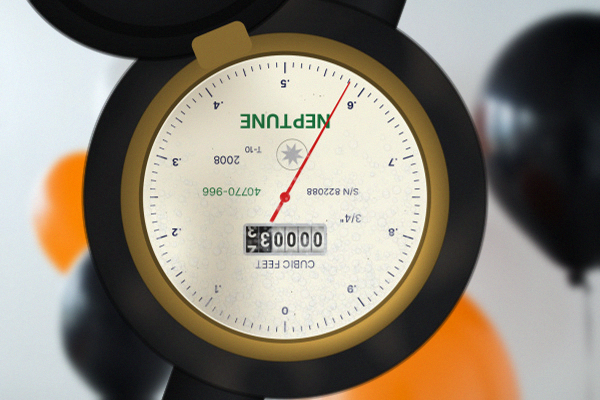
32.58 ft³
